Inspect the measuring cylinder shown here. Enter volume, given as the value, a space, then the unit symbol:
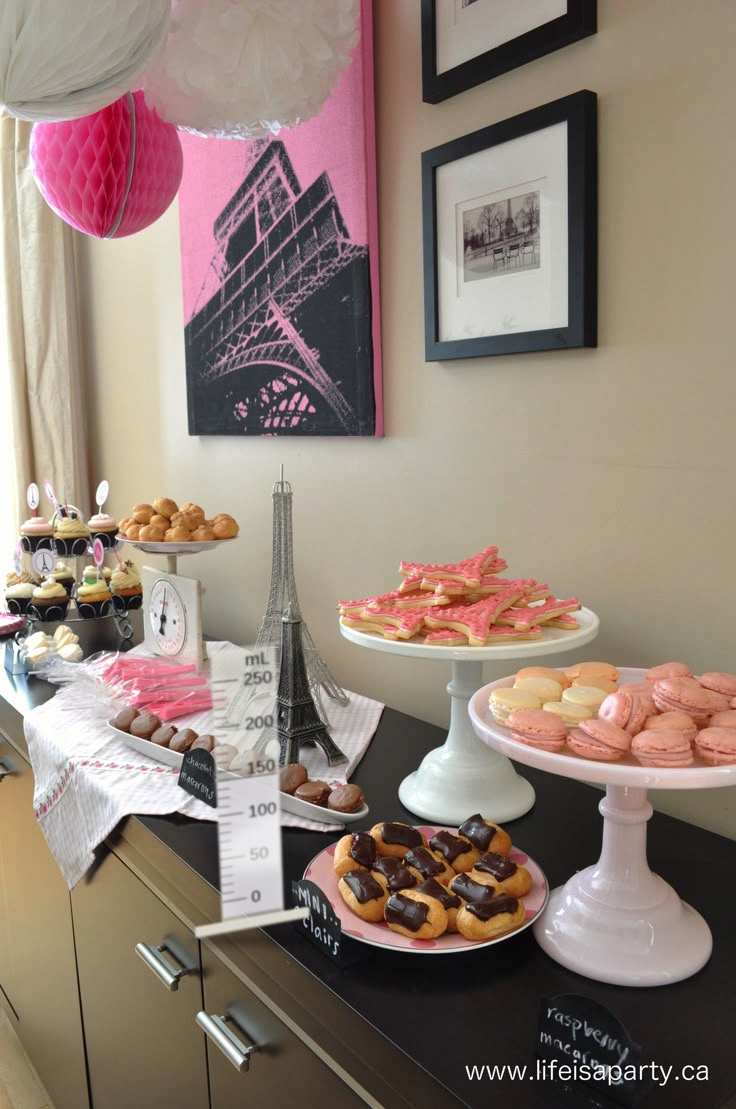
140 mL
